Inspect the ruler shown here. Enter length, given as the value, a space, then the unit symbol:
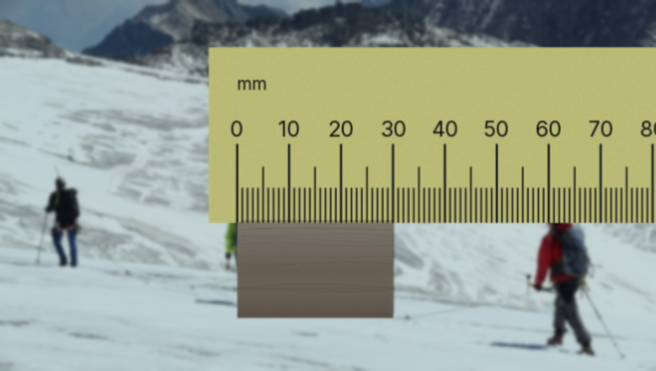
30 mm
